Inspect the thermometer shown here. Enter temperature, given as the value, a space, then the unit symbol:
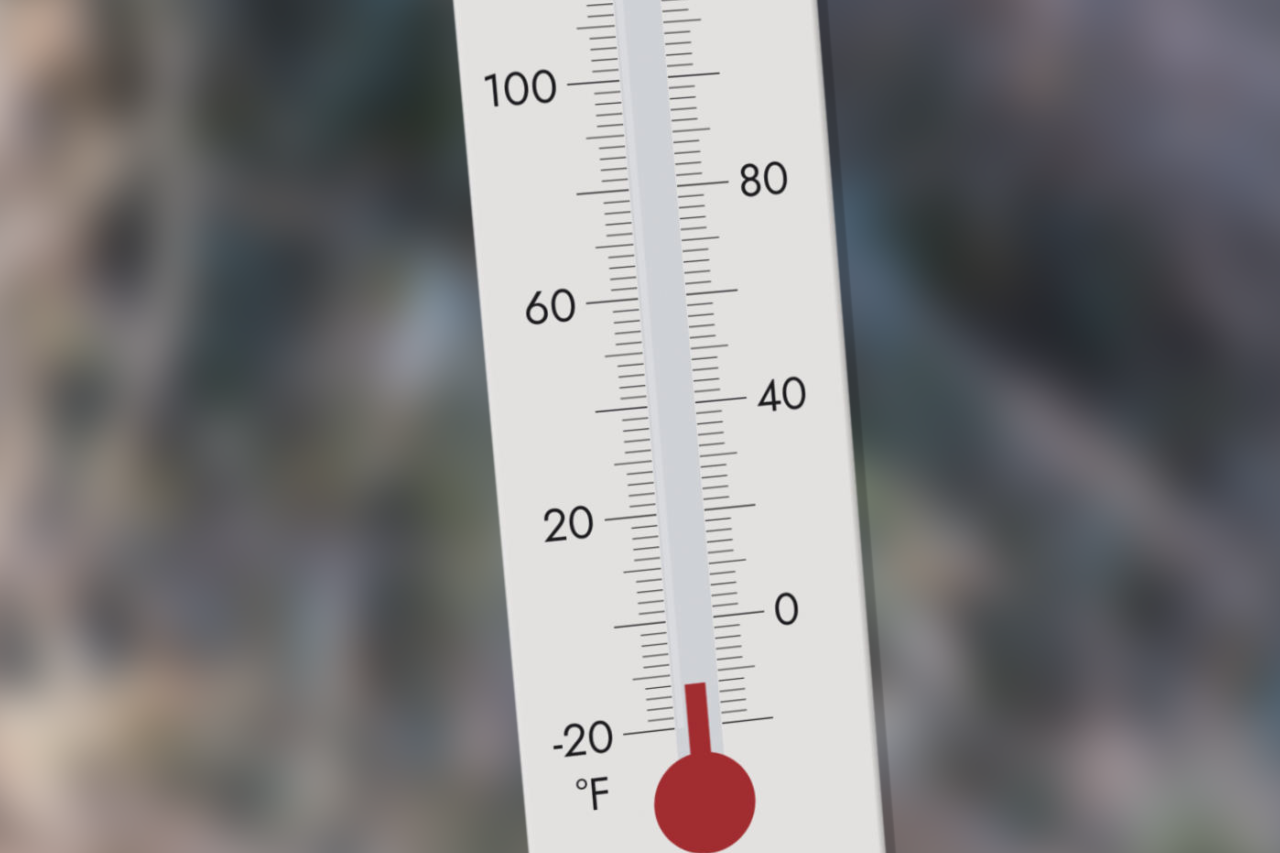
-12 °F
